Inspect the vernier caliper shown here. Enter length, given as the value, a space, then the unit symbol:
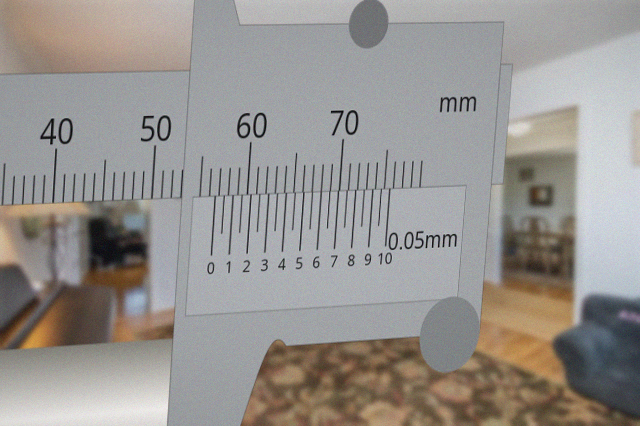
56.6 mm
